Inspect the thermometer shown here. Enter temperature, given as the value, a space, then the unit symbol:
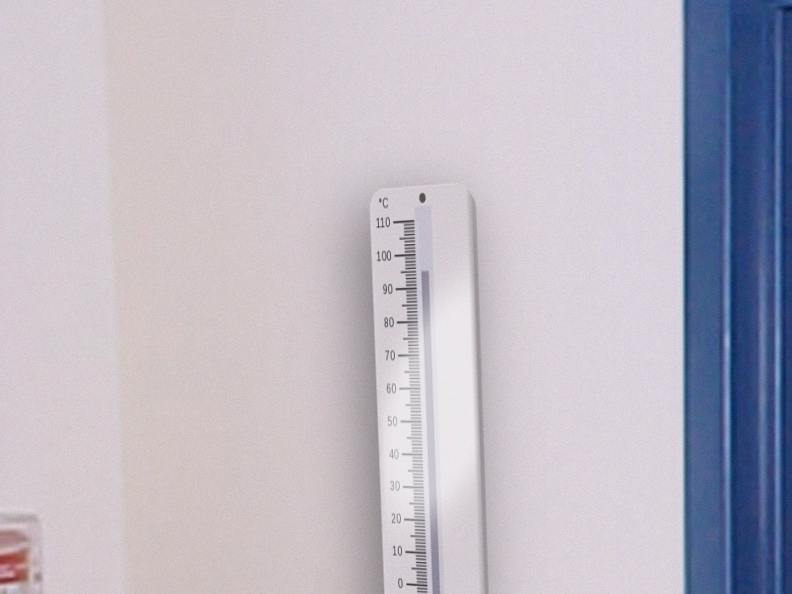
95 °C
